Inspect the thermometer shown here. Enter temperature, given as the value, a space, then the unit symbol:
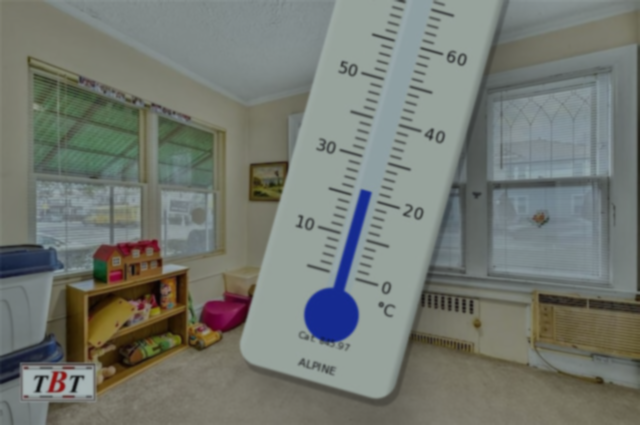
22 °C
